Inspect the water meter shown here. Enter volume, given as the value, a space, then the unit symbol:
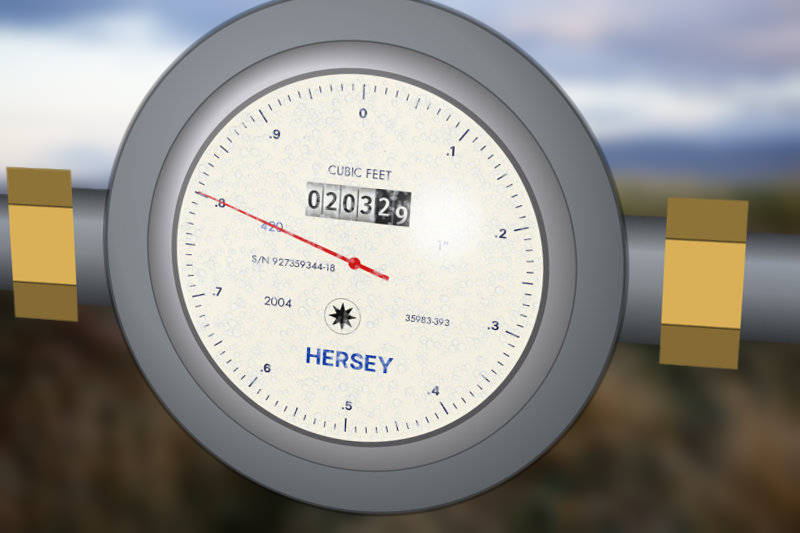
20328.80 ft³
